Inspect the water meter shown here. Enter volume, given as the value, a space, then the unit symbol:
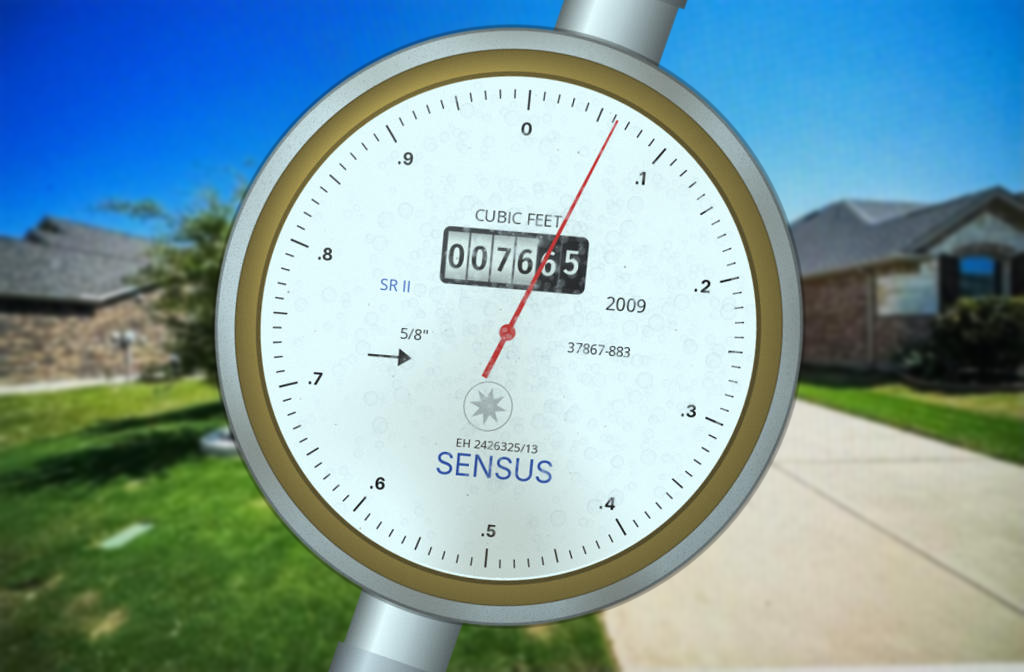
7665.06 ft³
